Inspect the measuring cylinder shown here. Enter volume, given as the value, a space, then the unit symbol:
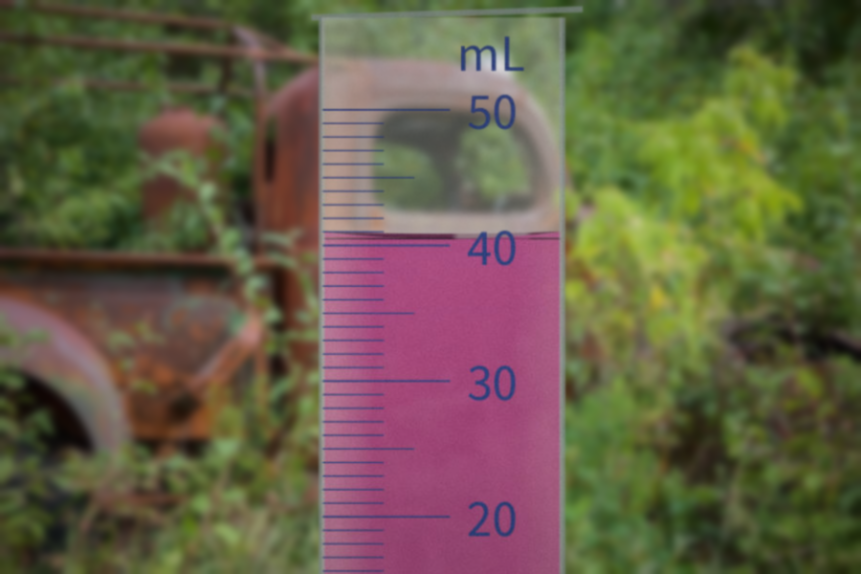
40.5 mL
